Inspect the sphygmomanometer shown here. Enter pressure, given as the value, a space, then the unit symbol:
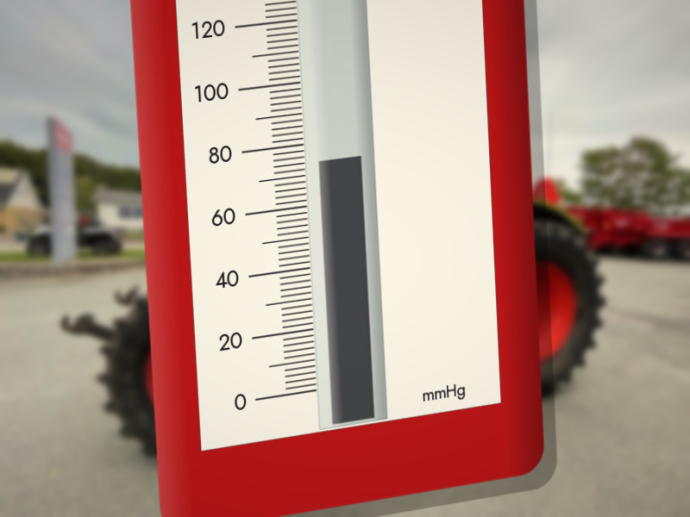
74 mmHg
